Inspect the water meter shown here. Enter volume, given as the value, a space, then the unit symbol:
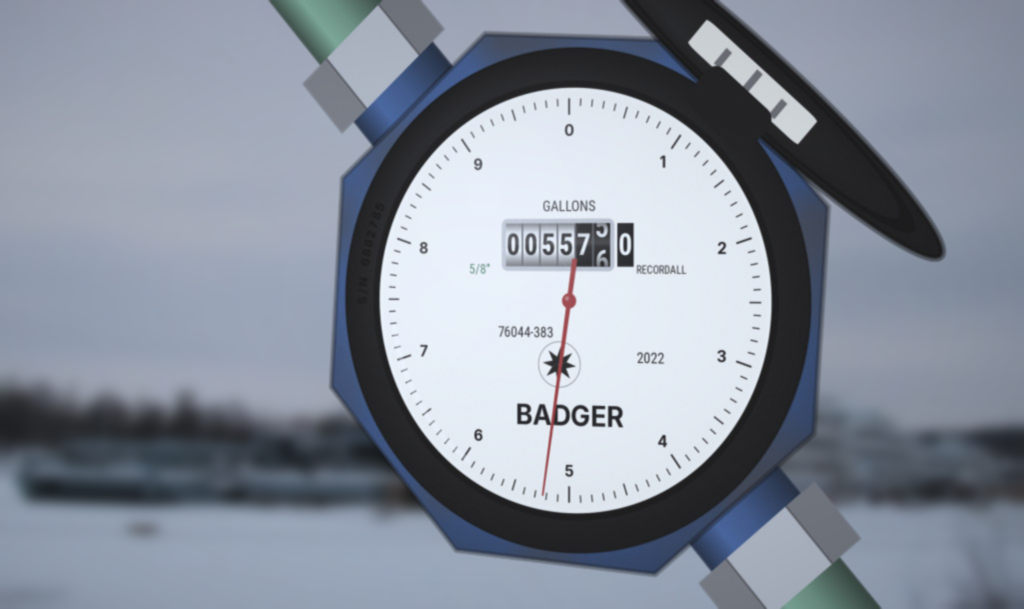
55755.2 gal
